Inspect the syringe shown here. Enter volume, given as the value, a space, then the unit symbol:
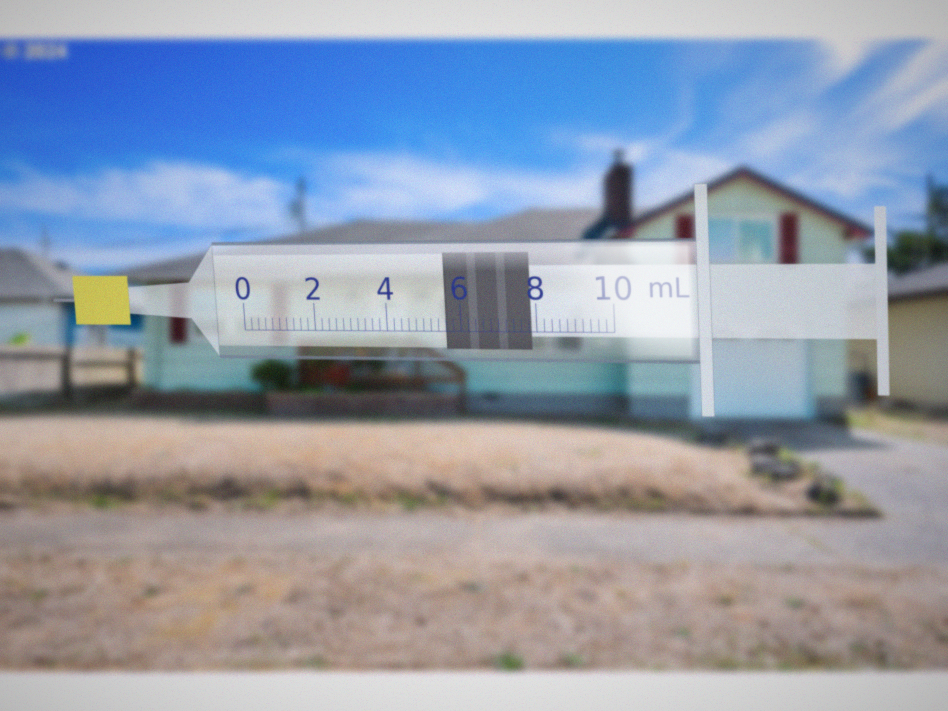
5.6 mL
